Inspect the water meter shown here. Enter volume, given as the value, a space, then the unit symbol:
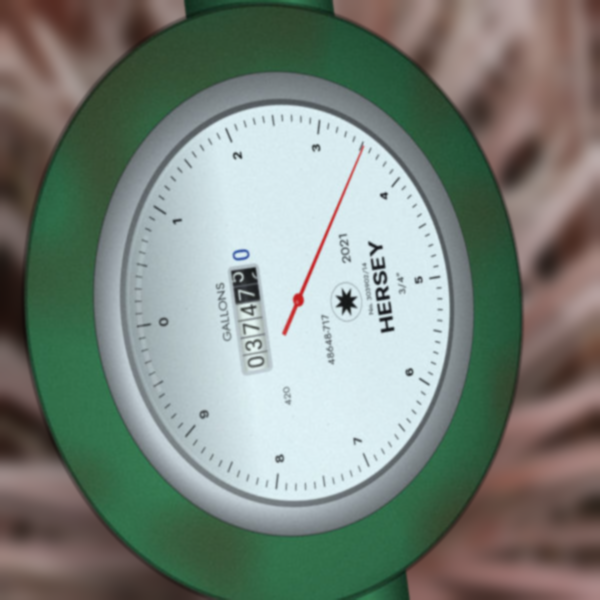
374753.5 gal
